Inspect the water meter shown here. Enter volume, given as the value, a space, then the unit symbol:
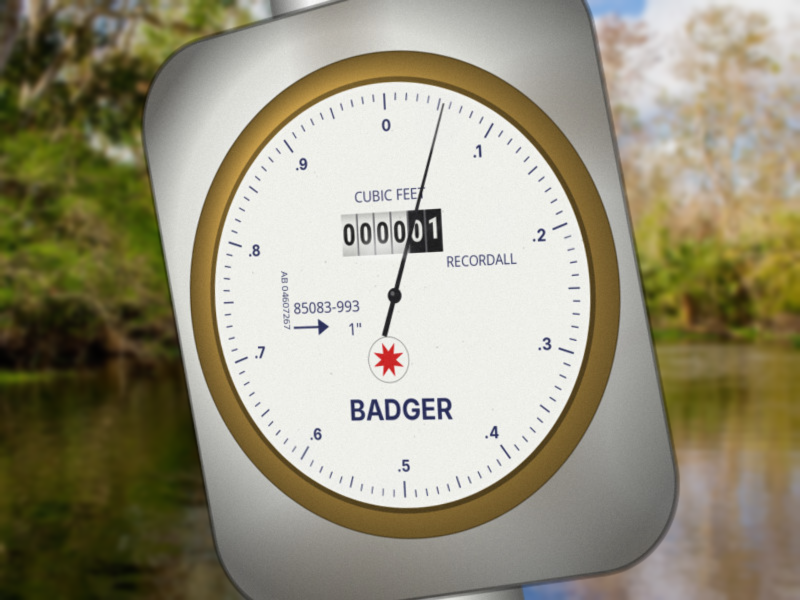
1.05 ft³
